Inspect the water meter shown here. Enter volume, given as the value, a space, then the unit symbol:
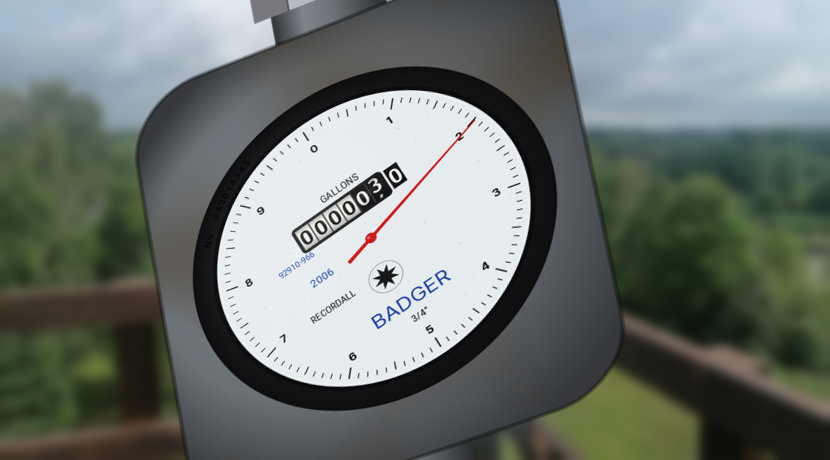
32.0 gal
